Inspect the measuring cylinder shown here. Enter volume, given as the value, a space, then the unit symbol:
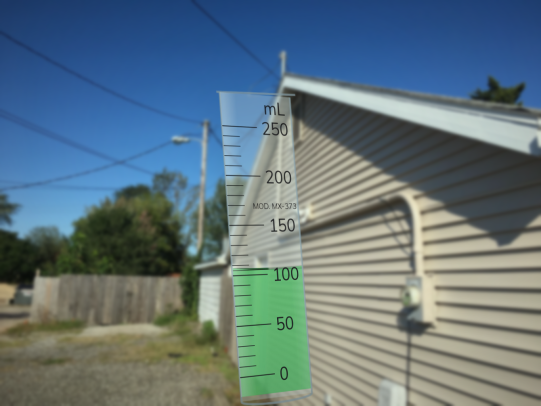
105 mL
